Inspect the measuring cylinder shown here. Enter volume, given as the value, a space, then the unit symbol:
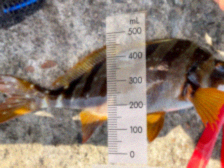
200 mL
